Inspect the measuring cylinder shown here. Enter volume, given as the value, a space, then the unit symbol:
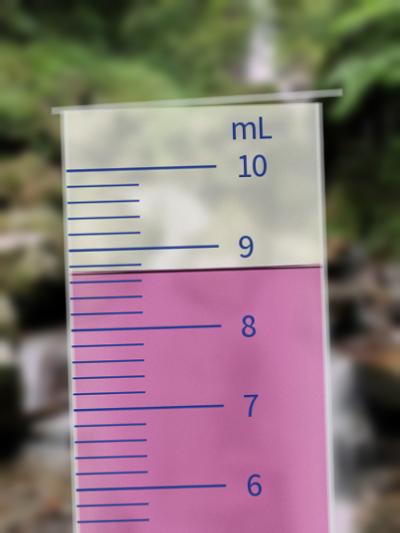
8.7 mL
